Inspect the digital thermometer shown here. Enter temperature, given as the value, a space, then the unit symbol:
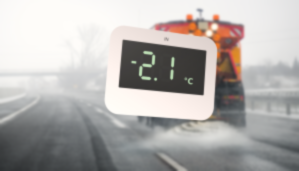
-2.1 °C
